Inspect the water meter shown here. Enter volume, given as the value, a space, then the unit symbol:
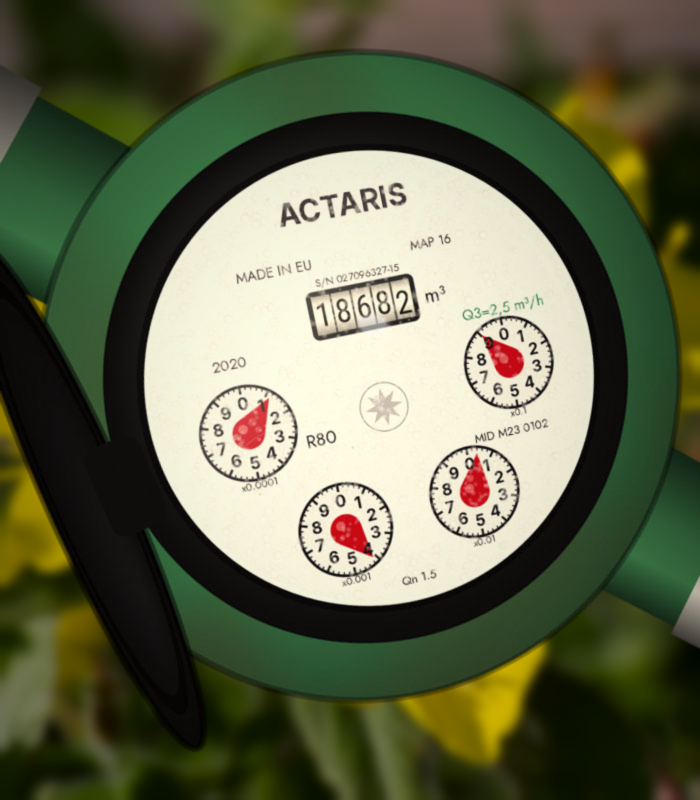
18681.9041 m³
